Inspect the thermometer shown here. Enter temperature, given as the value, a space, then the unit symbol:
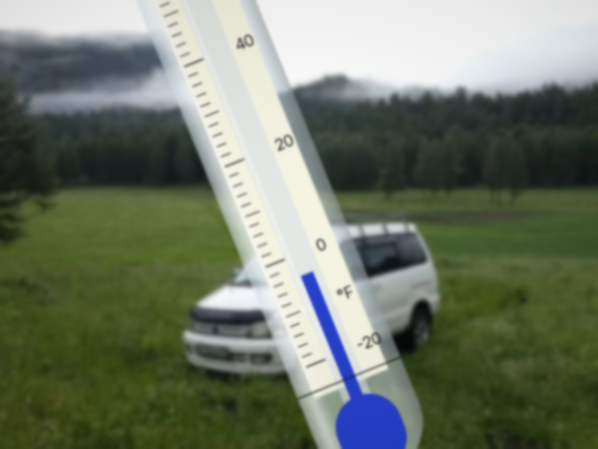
-4 °F
